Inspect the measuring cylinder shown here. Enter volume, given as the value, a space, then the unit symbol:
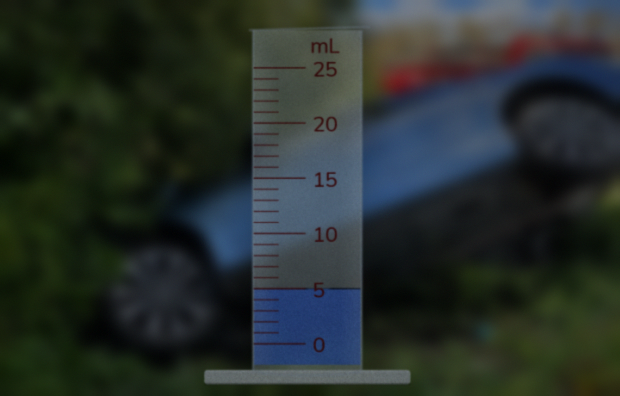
5 mL
